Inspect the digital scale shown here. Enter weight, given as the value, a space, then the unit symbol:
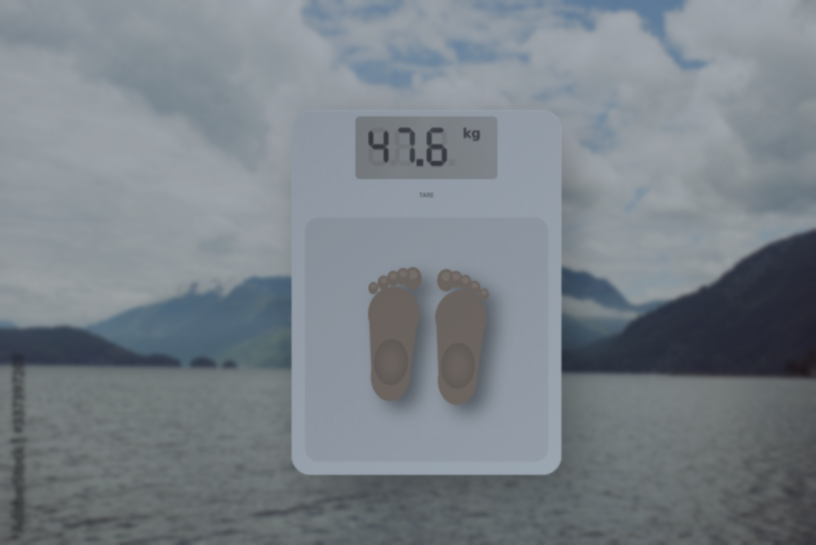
47.6 kg
